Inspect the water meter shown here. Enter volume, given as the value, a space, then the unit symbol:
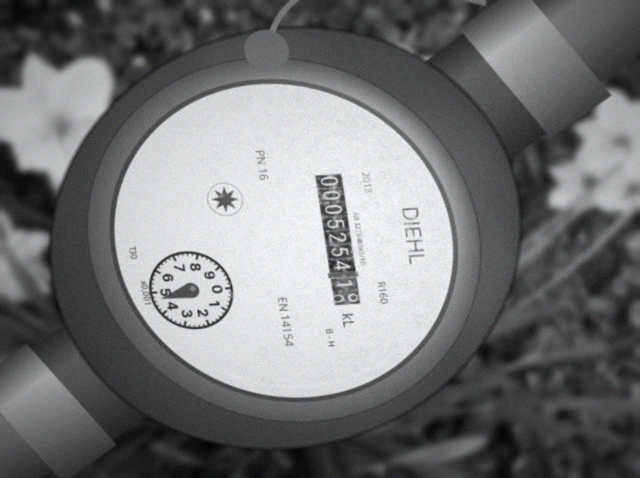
5254.184 kL
